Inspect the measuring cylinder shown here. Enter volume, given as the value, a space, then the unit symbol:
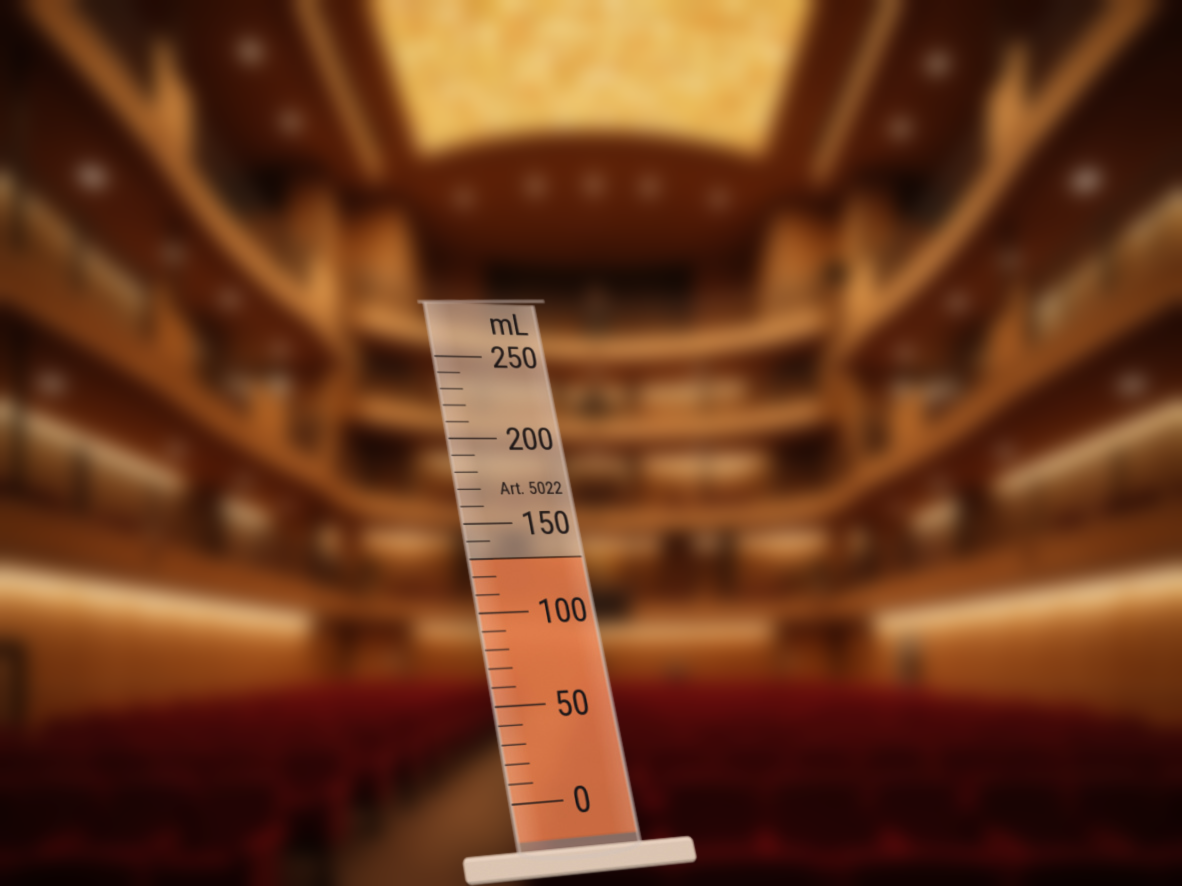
130 mL
